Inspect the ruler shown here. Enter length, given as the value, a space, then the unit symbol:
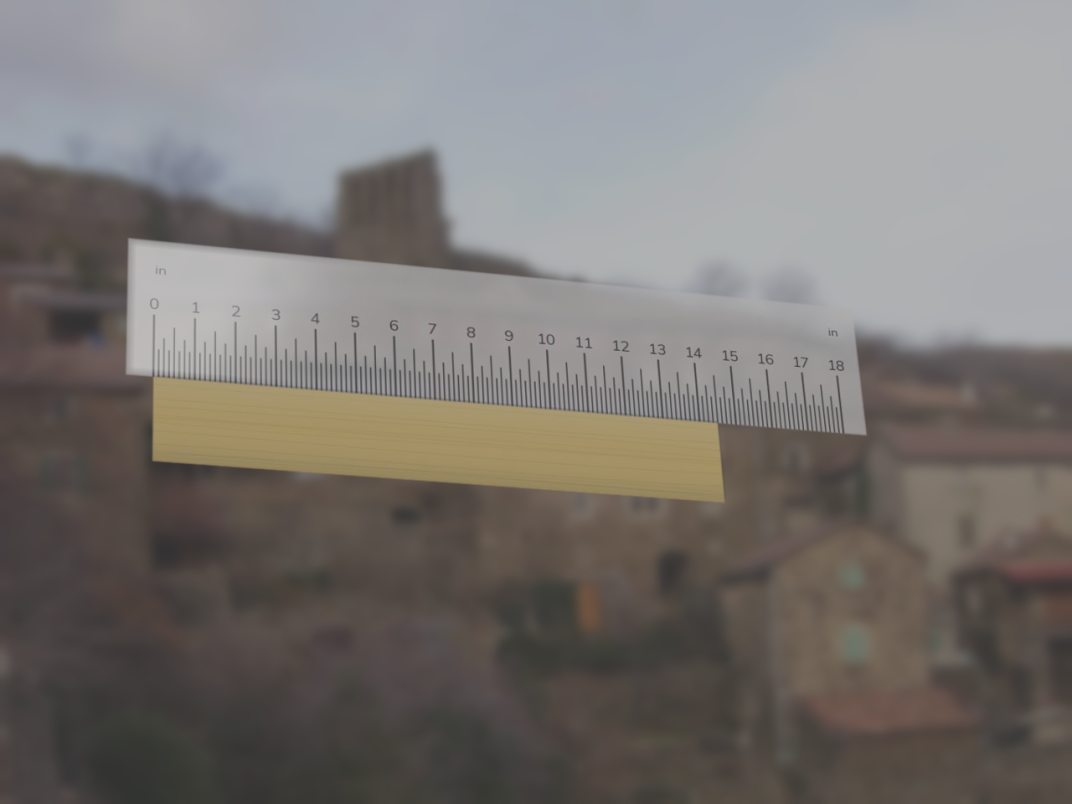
14.5 in
